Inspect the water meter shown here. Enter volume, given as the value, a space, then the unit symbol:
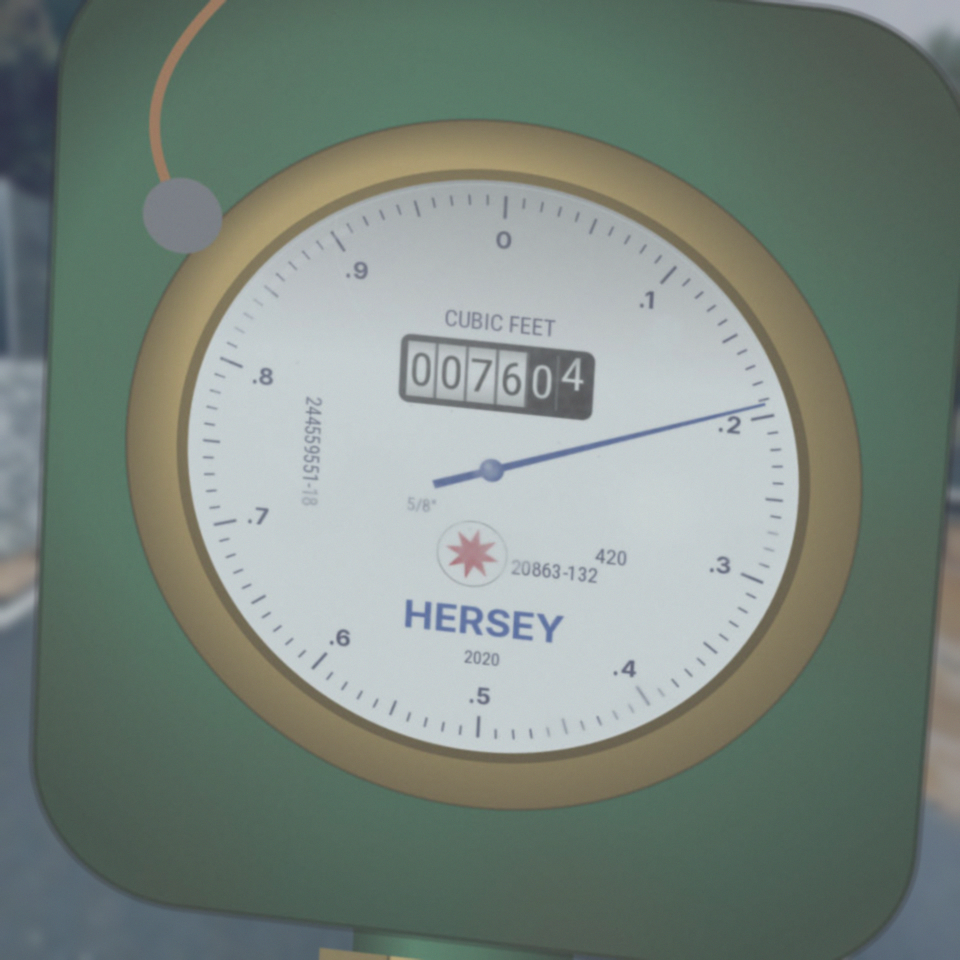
7604.19 ft³
